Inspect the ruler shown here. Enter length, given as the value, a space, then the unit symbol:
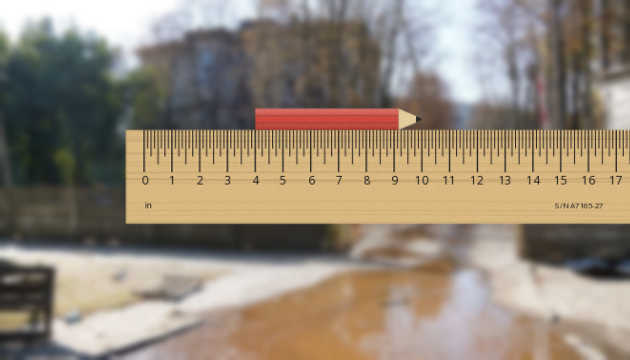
6 in
